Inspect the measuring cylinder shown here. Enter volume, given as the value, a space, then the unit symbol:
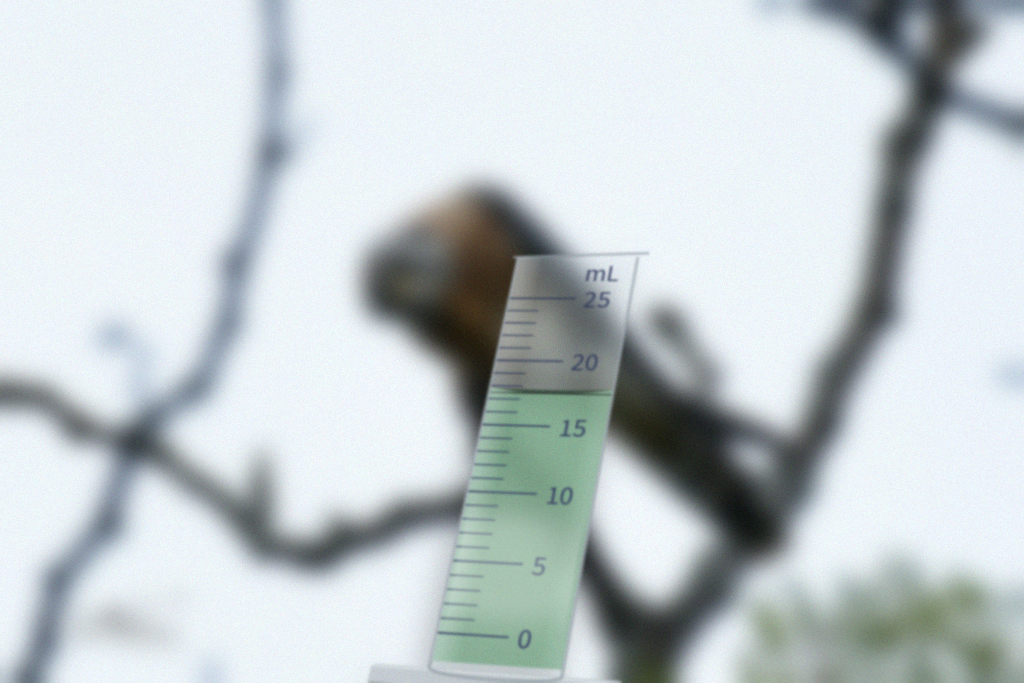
17.5 mL
